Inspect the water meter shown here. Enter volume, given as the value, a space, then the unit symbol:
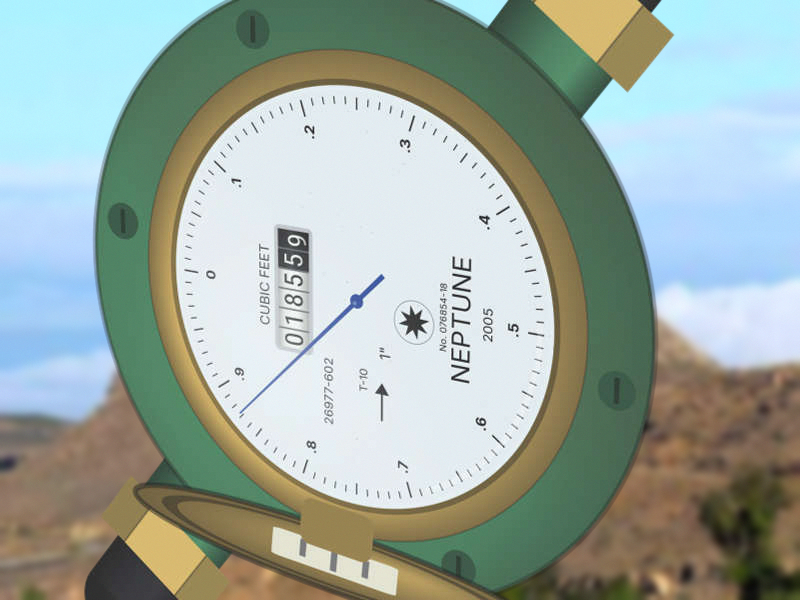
18558.87 ft³
